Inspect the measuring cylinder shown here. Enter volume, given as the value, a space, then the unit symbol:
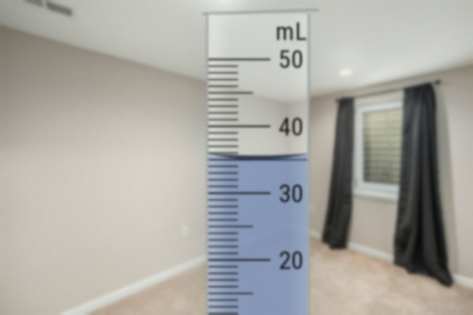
35 mL
